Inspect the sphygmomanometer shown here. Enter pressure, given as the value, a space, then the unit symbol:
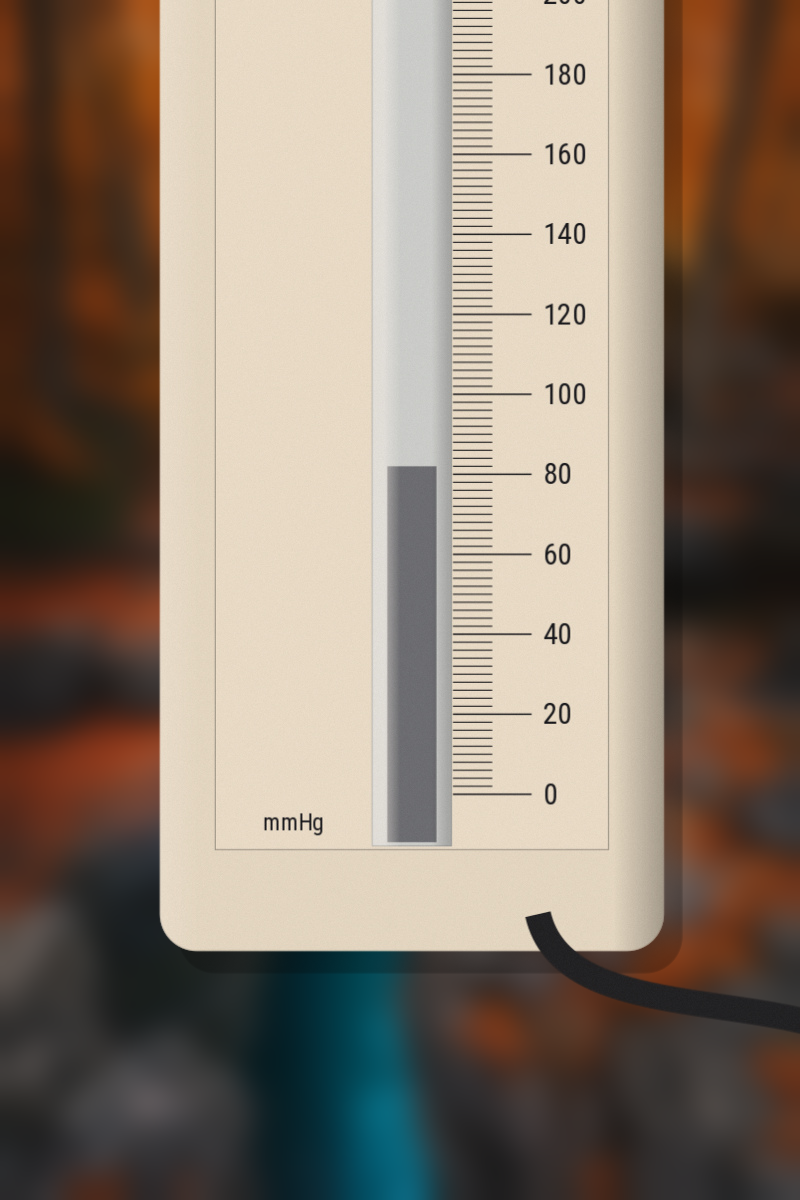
82 mmHg
